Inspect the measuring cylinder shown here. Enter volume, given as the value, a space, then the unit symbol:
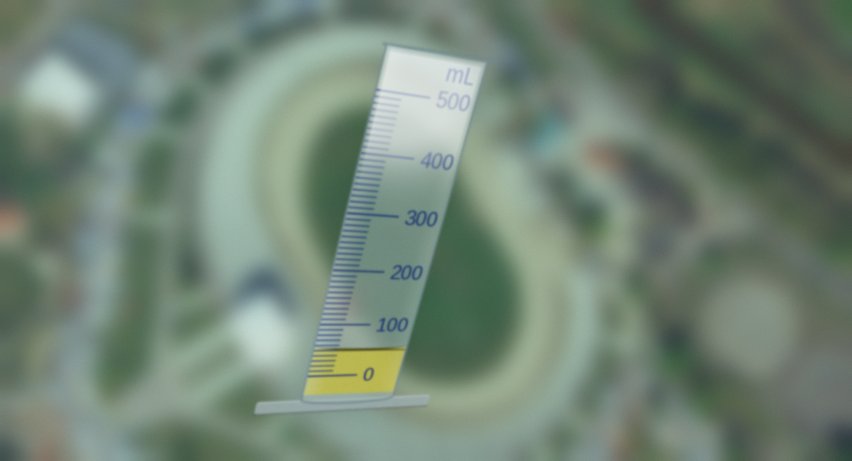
50 mL
